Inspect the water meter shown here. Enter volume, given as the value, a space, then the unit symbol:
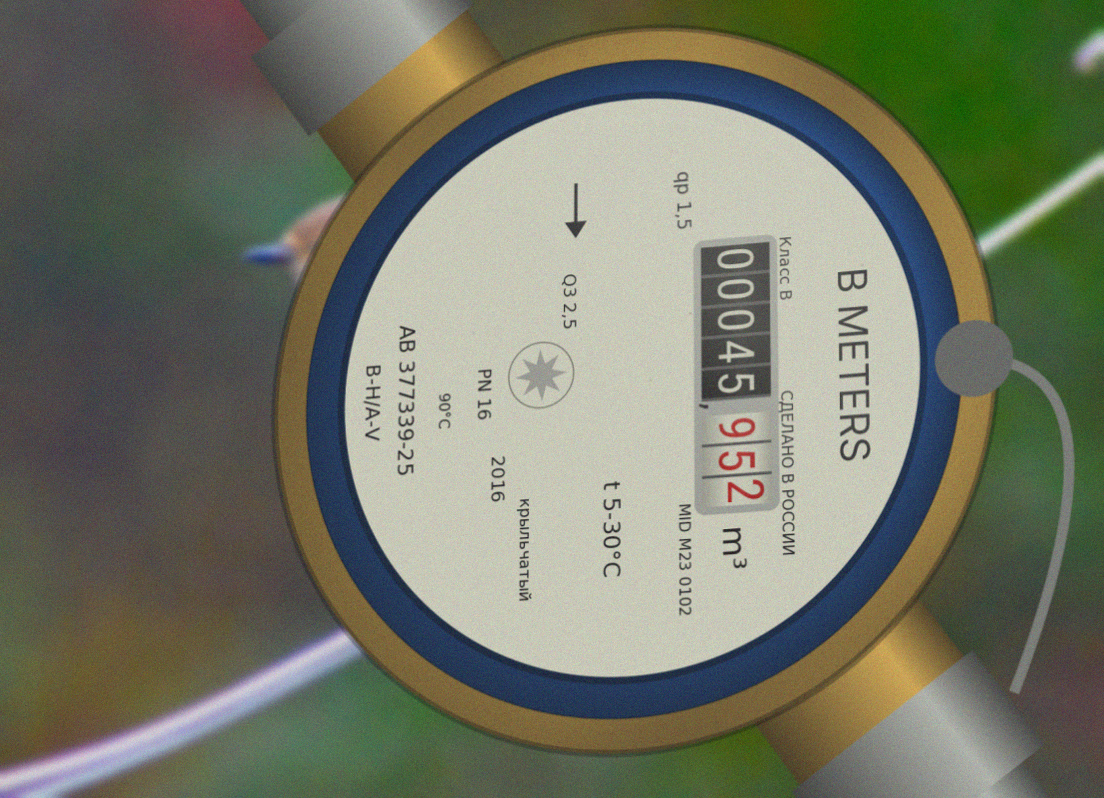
45.952 m³
